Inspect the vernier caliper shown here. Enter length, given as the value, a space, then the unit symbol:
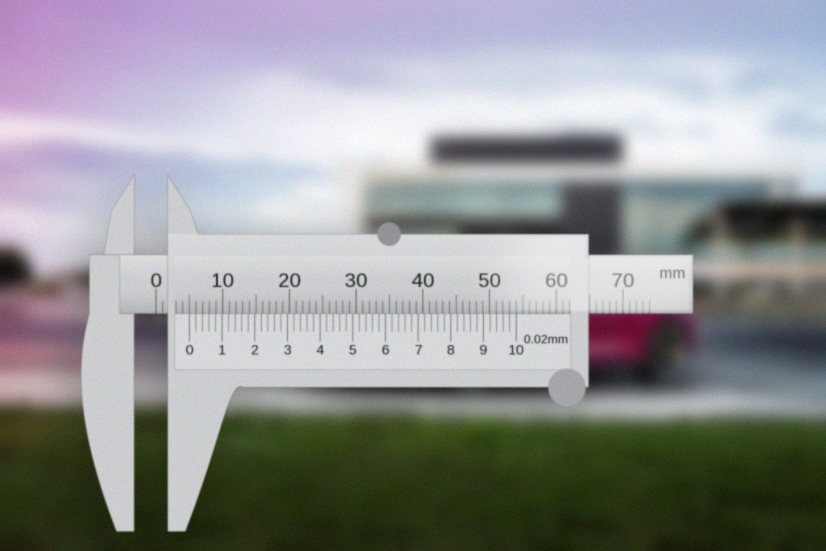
5.0 mm
